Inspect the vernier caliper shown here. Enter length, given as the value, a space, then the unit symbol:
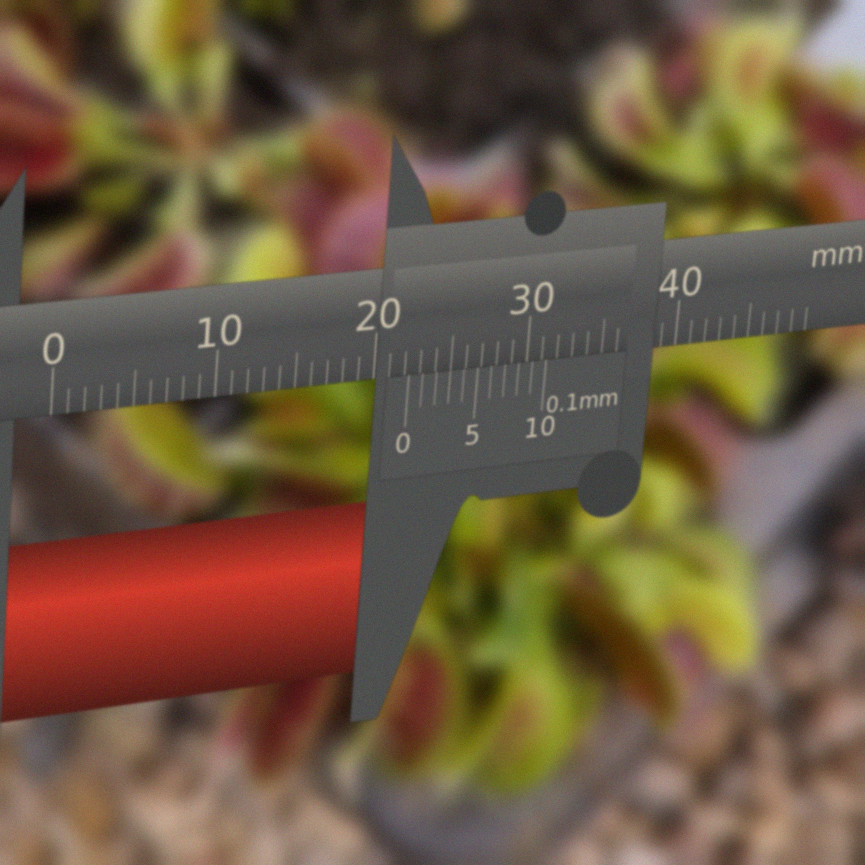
22.3 mm
